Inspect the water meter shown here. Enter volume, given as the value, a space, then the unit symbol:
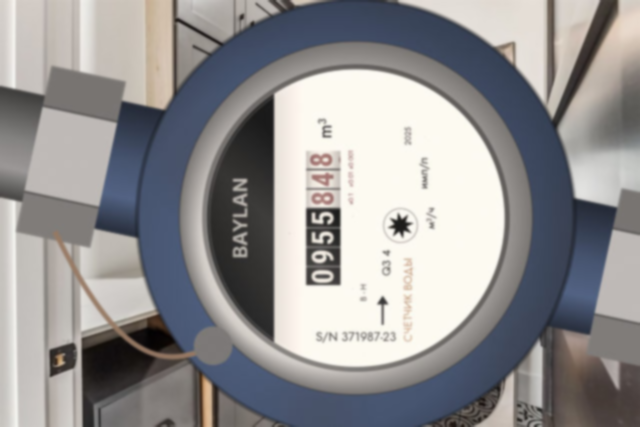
955.848 m³
